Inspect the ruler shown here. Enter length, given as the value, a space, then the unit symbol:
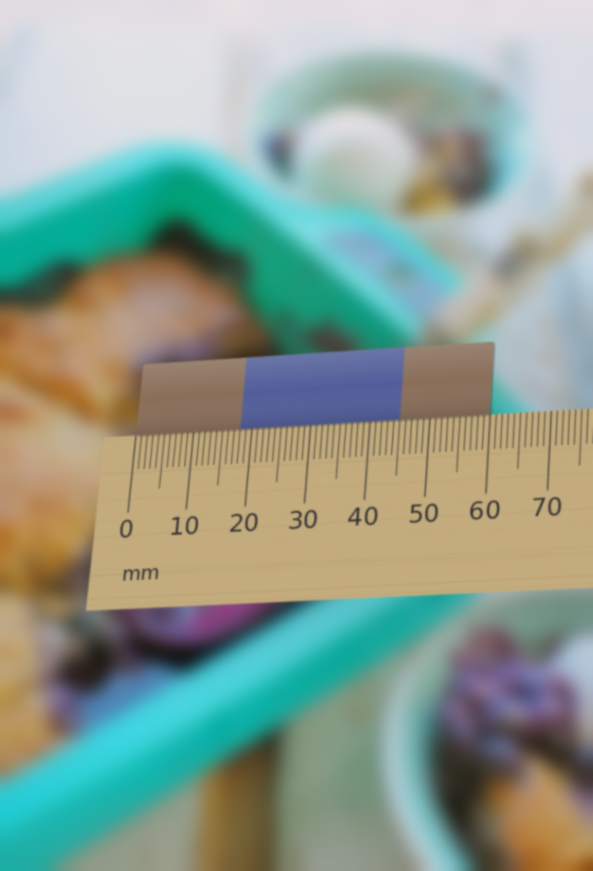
60 mm
